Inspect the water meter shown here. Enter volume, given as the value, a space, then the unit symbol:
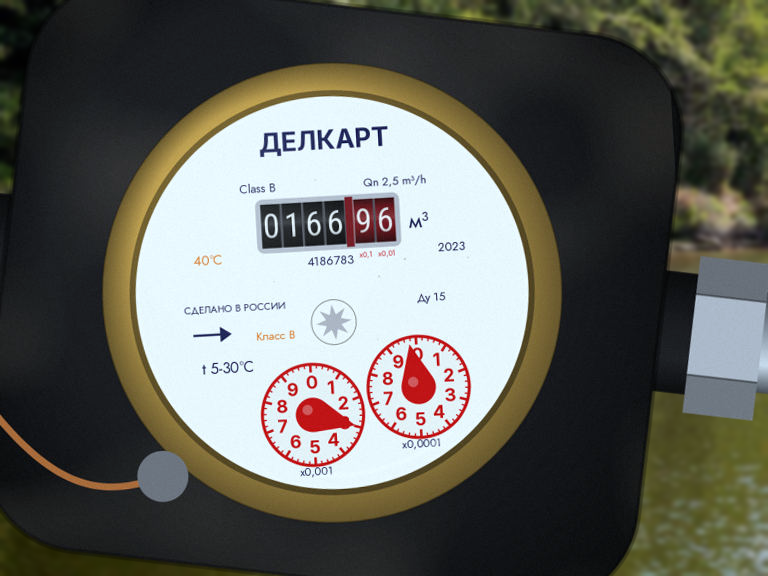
166.9629 m³
